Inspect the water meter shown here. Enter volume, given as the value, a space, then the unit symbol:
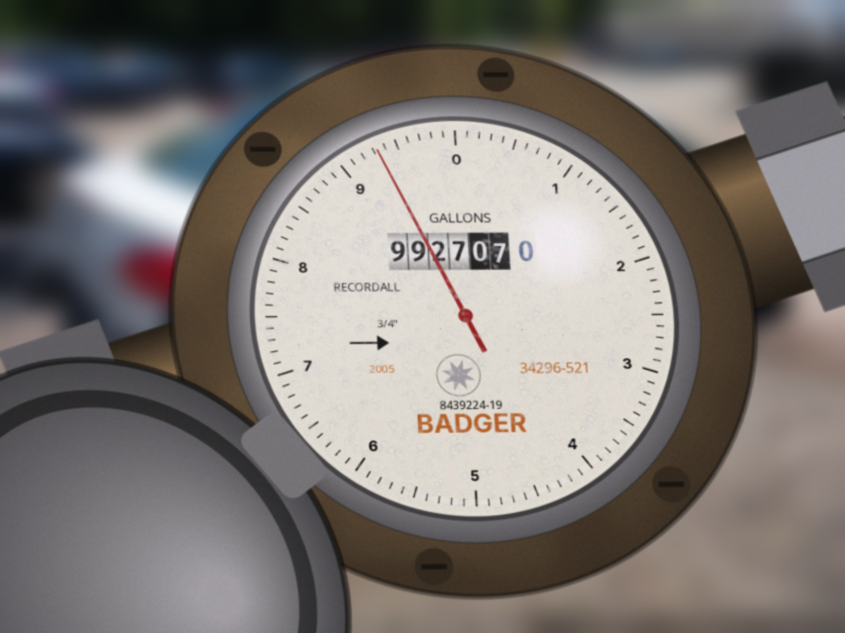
9927069.3 gal
